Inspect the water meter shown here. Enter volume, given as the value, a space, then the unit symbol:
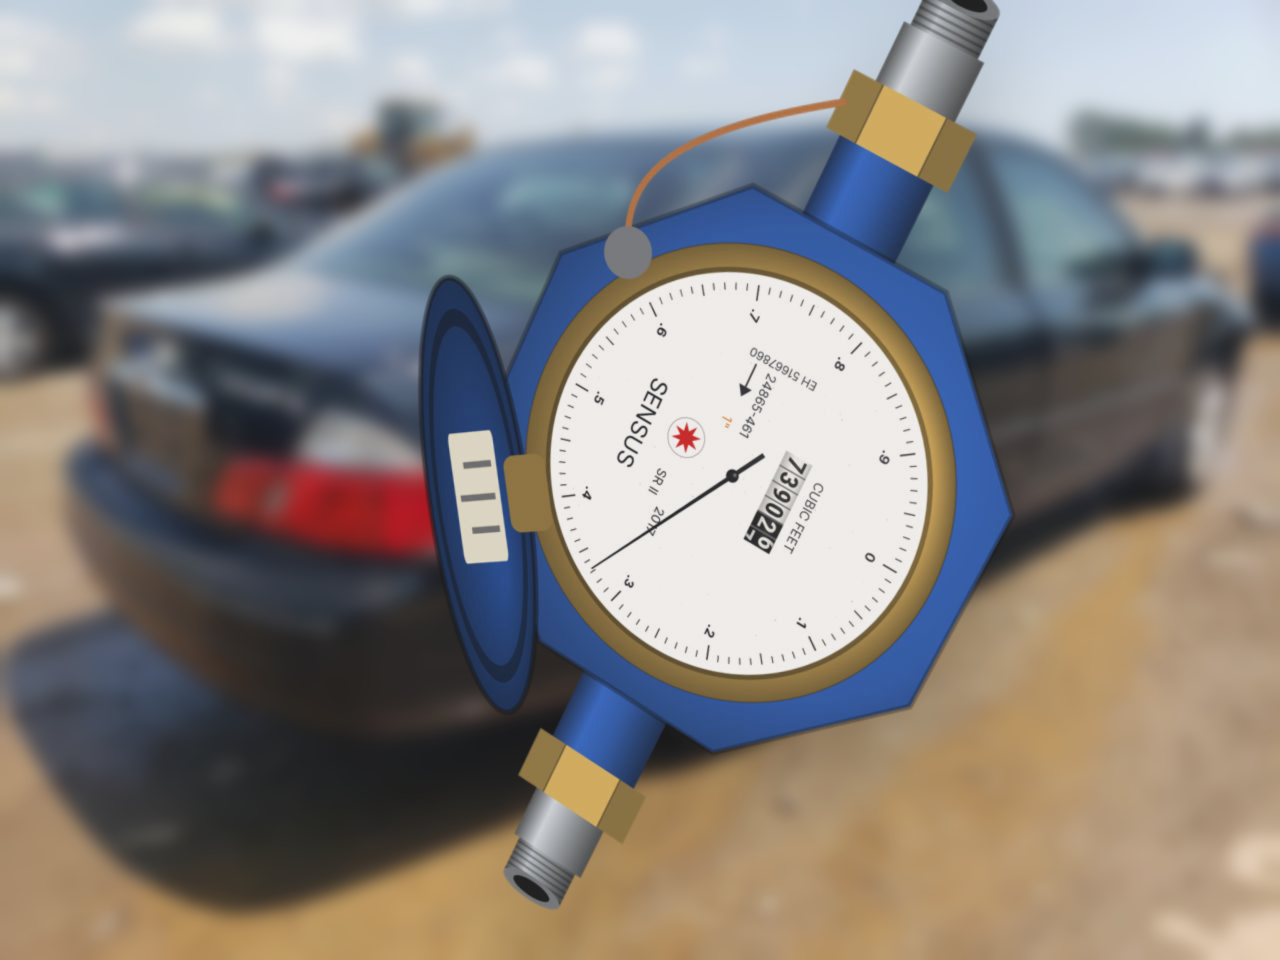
739026.33 ft³
